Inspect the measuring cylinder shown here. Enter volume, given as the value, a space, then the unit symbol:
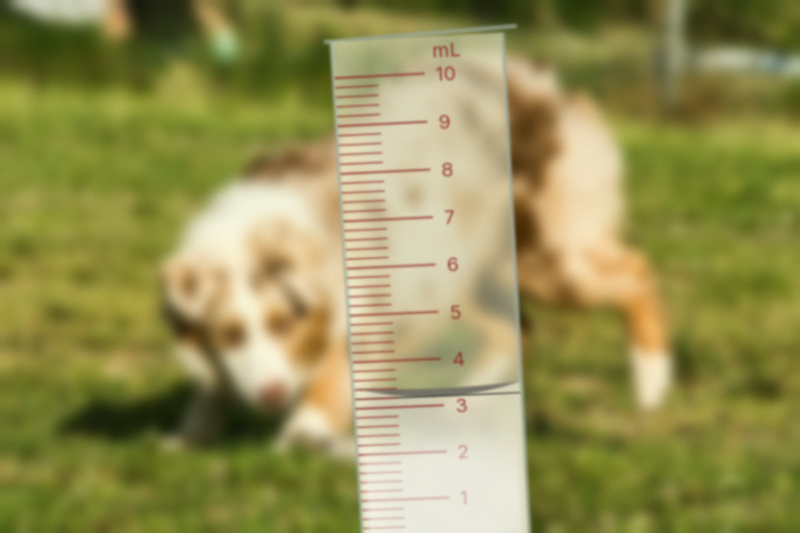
3.2 mL
